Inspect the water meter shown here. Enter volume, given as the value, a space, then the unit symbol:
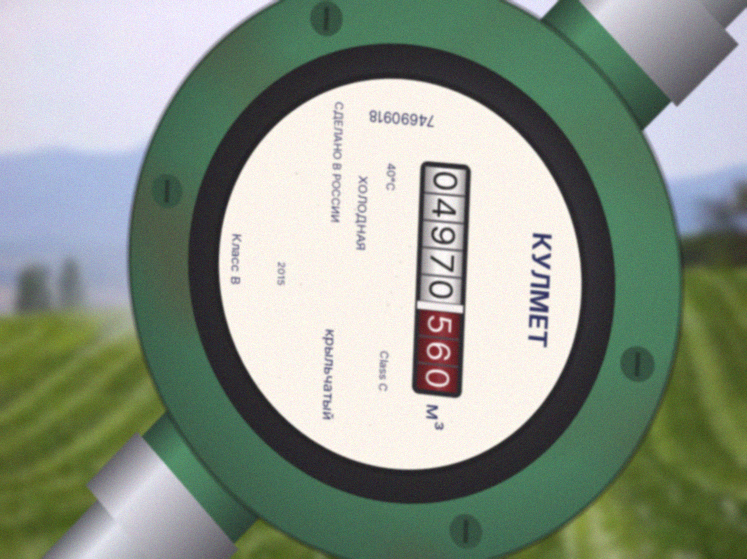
4970.560 m³
